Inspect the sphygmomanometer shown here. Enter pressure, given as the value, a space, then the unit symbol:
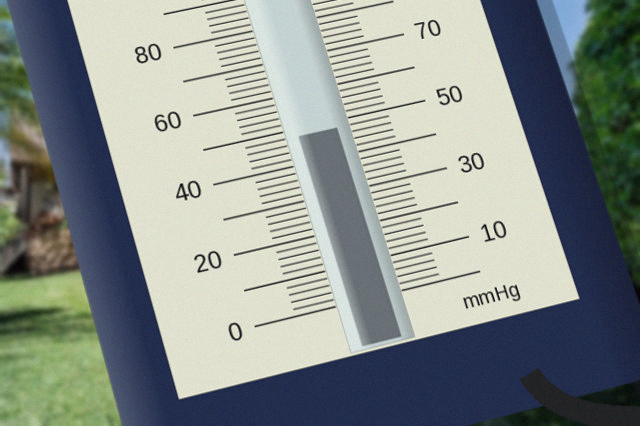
48 mmHg
